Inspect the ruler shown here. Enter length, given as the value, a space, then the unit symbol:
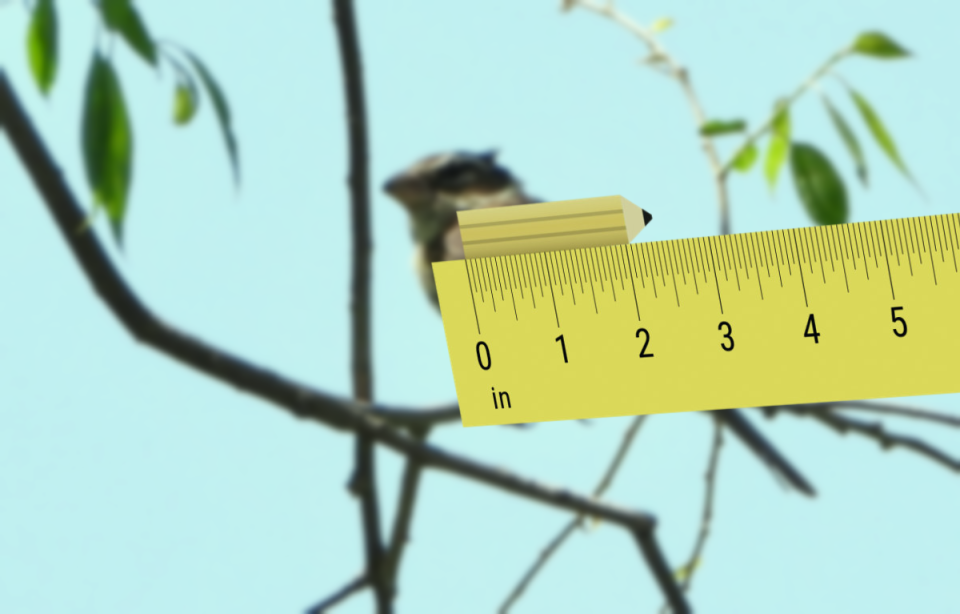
2.375 in
